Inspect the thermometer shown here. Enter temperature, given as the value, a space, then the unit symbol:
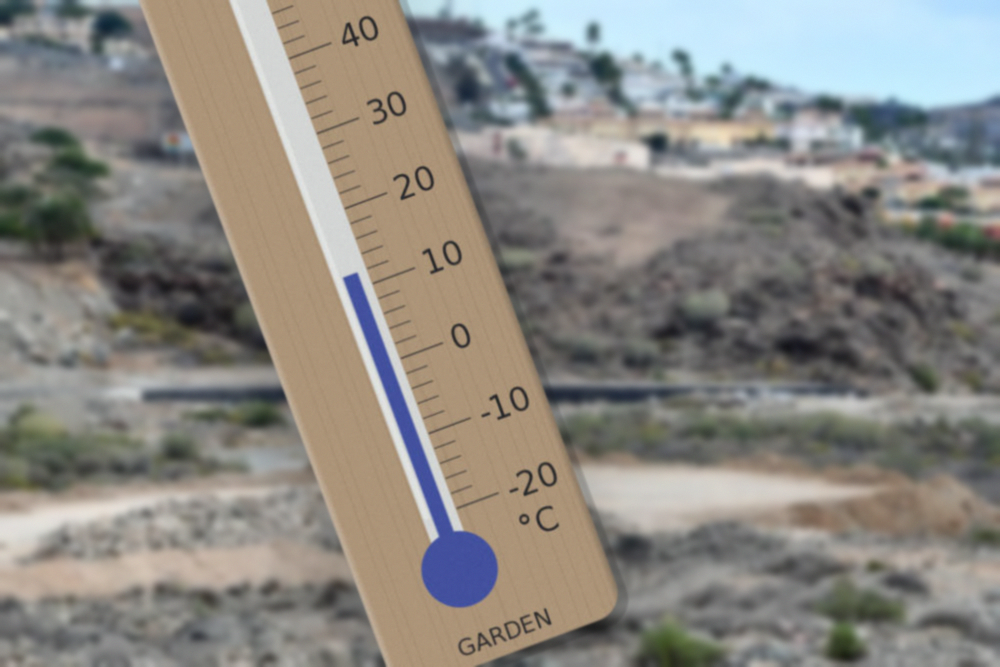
12 °C
